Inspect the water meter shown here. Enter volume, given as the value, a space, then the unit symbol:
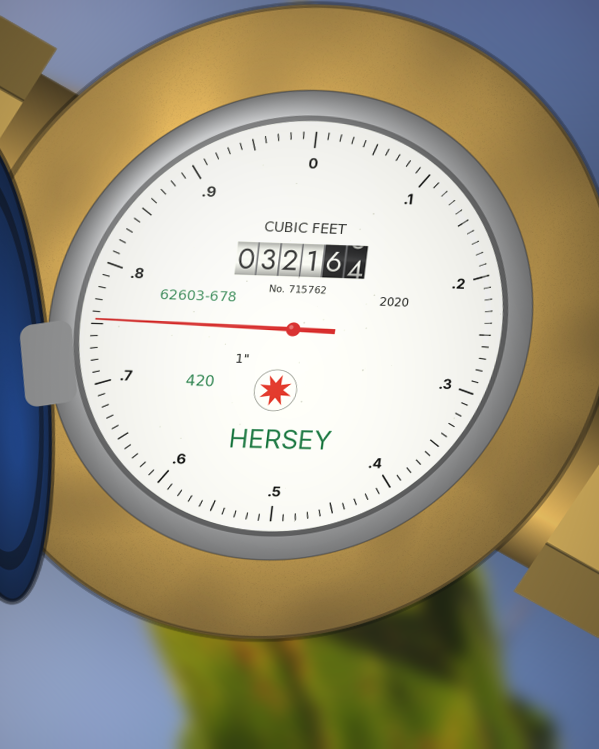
32163.75 ft³
